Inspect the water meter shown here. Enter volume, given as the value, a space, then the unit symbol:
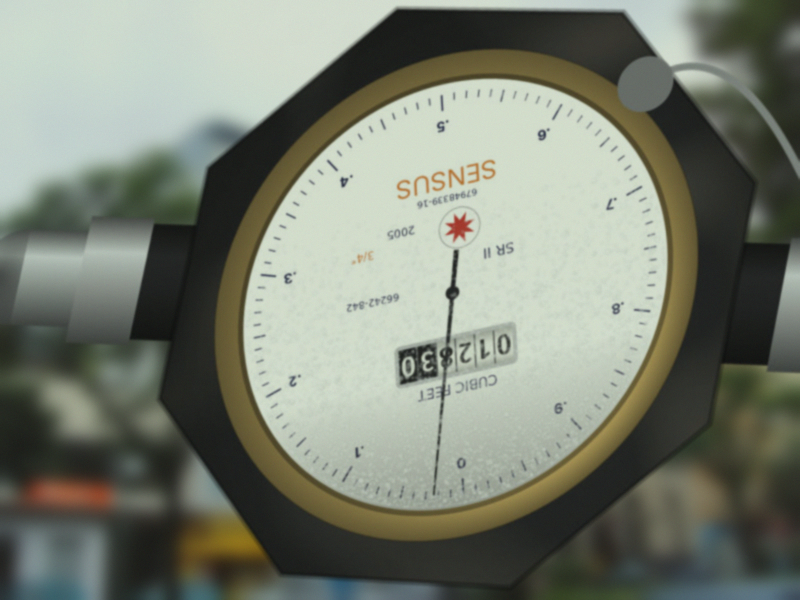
12830.02 ft³
